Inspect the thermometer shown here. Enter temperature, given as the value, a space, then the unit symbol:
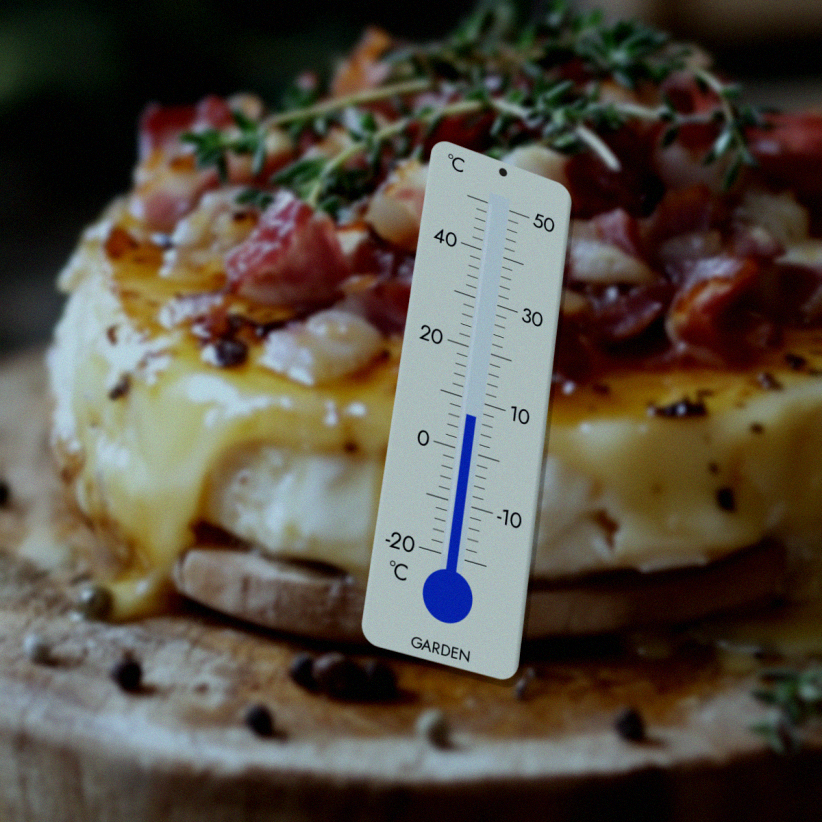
7 °C
